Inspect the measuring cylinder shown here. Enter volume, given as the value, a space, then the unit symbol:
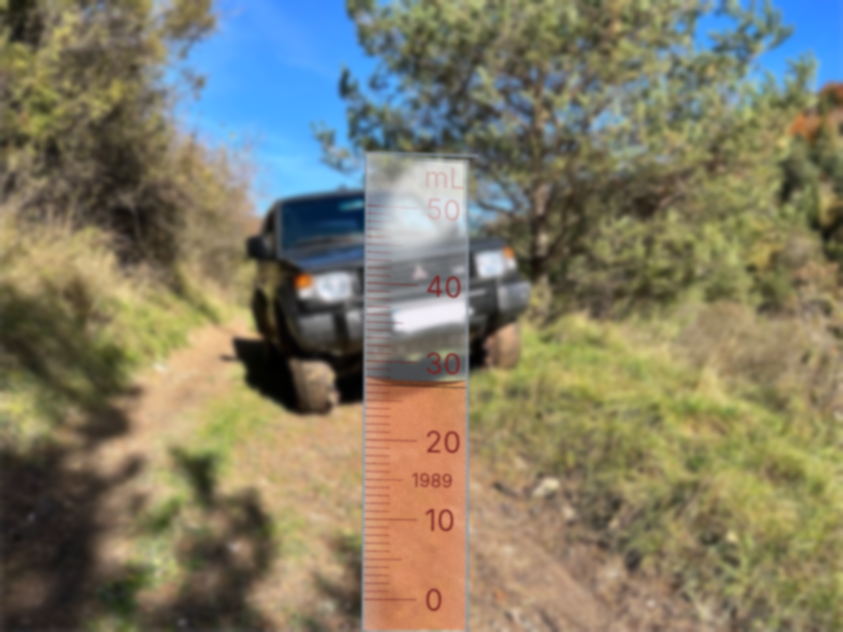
27 mL
